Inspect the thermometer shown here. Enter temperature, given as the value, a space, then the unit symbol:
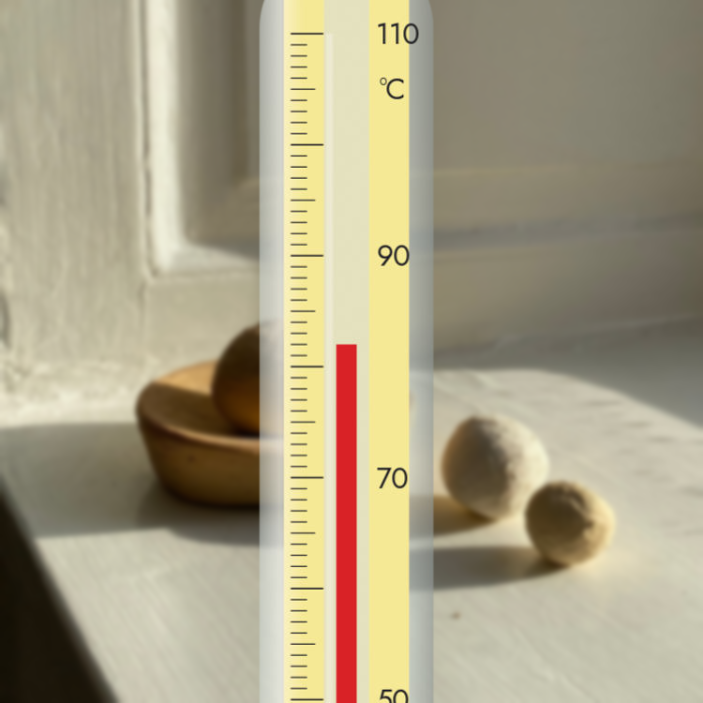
82 °C
